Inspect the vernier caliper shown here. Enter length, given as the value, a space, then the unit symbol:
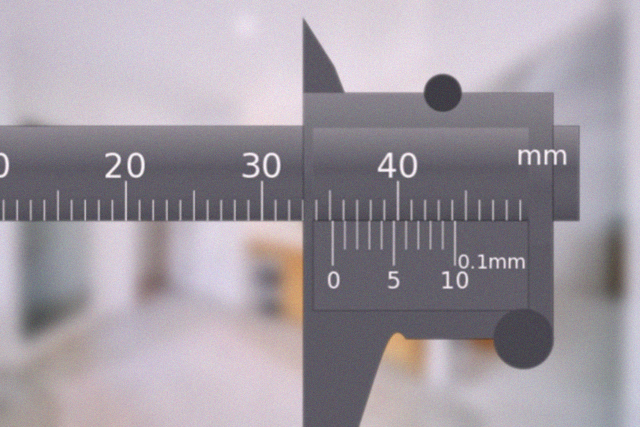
35.2 mm
